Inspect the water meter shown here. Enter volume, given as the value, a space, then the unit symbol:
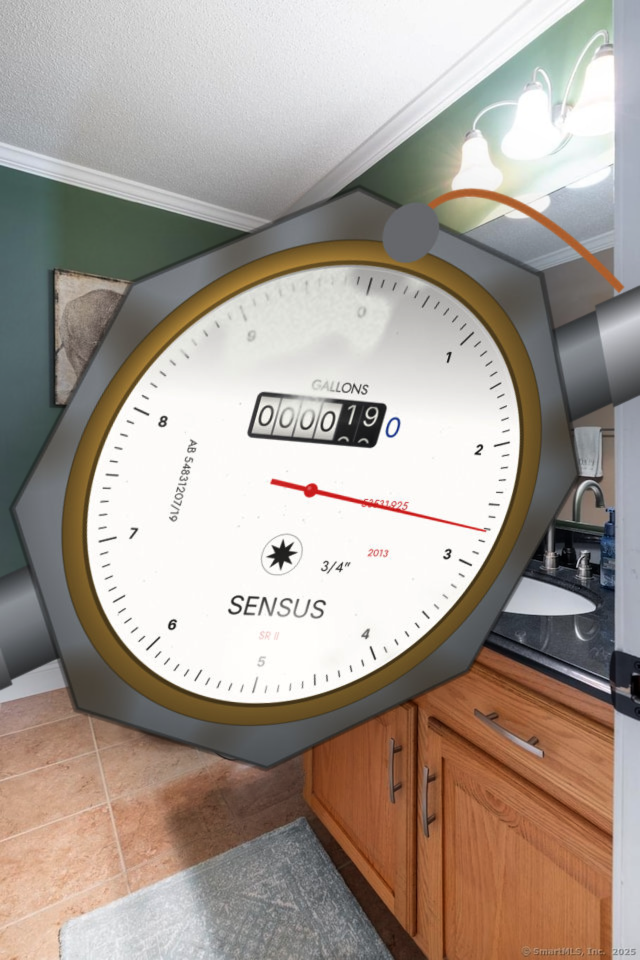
192.7 gal
